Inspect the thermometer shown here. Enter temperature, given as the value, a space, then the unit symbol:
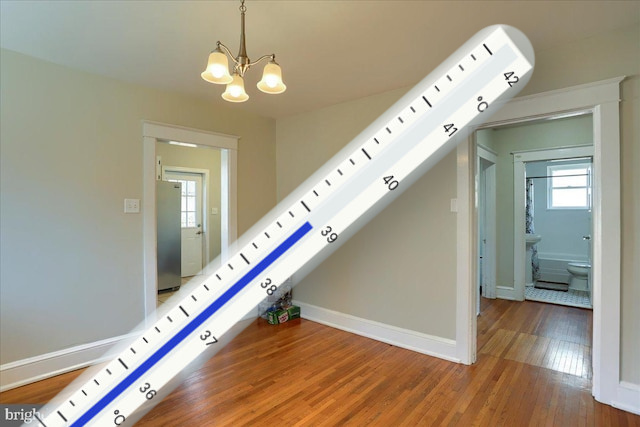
38.9 °C
